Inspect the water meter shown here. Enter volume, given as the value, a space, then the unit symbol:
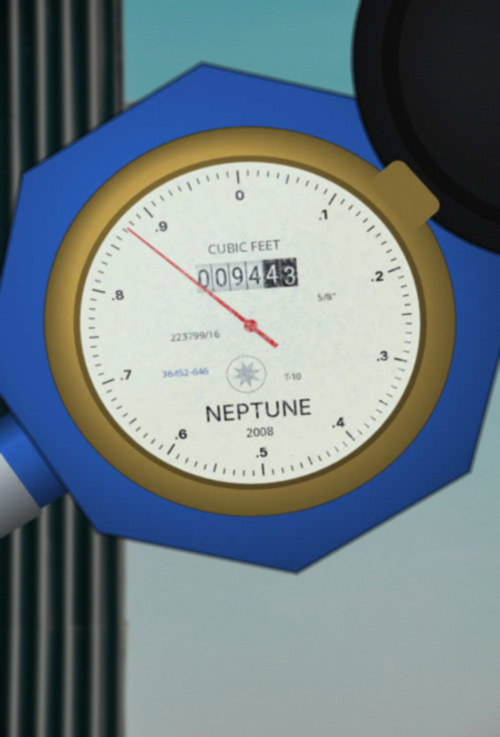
9442.87 ft³
